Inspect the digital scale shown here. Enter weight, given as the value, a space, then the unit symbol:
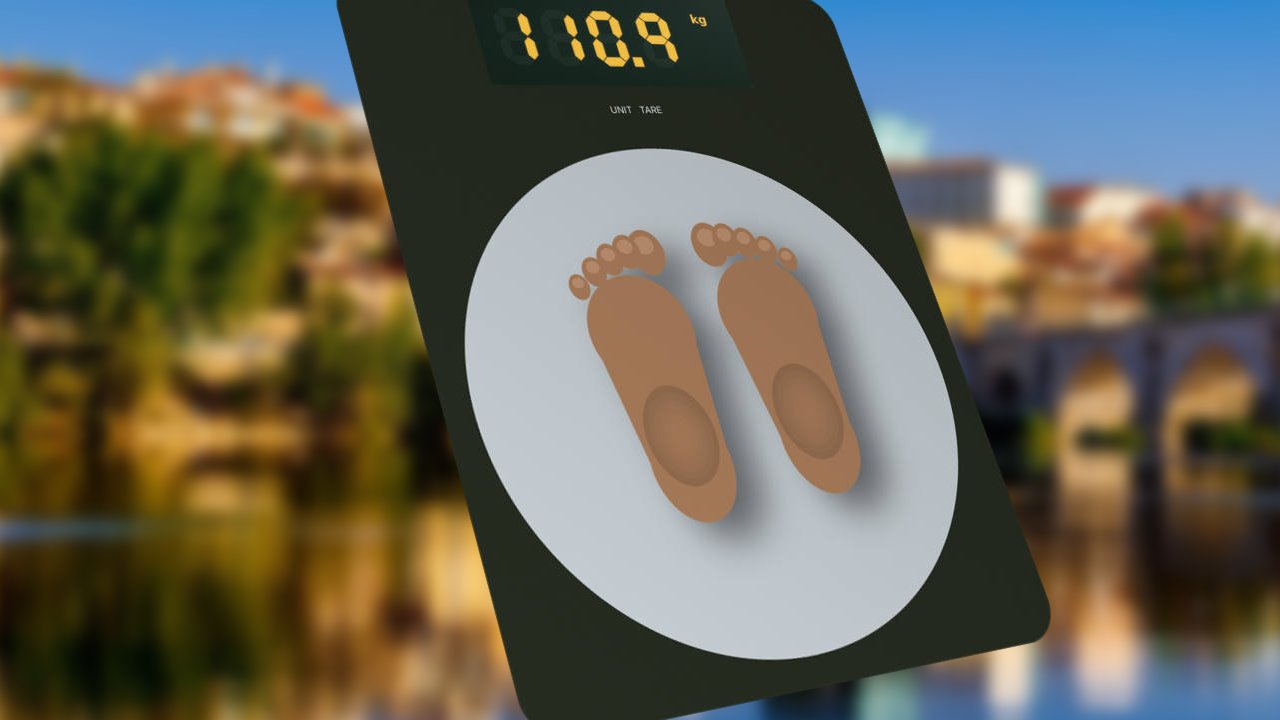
110.9 kg
